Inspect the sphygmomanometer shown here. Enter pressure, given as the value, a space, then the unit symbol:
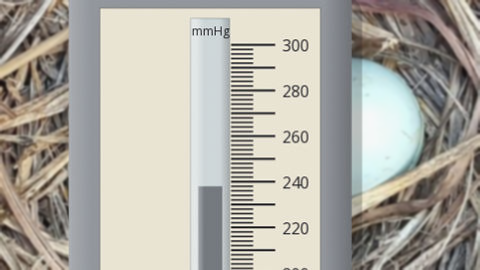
238 mmHg
